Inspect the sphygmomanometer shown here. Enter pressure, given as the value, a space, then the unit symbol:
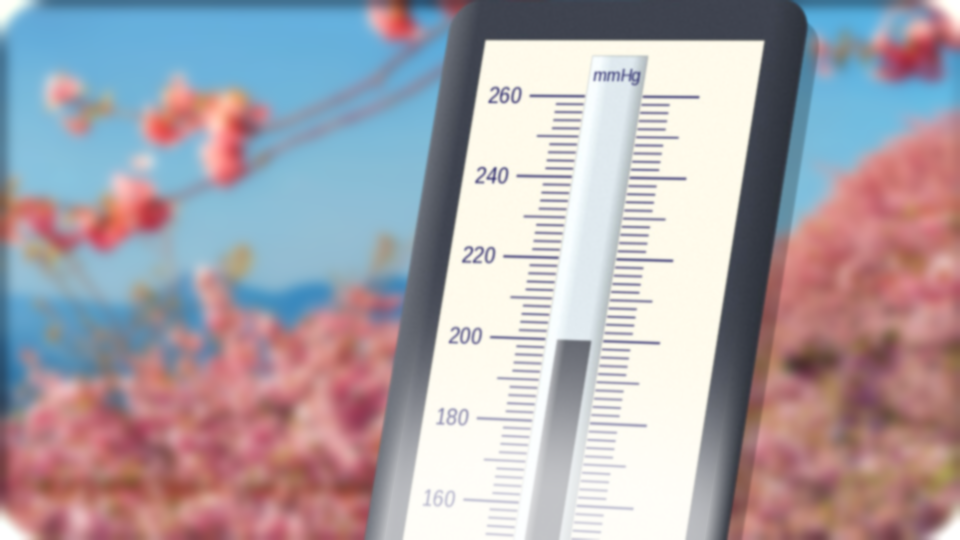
200 mmHg
